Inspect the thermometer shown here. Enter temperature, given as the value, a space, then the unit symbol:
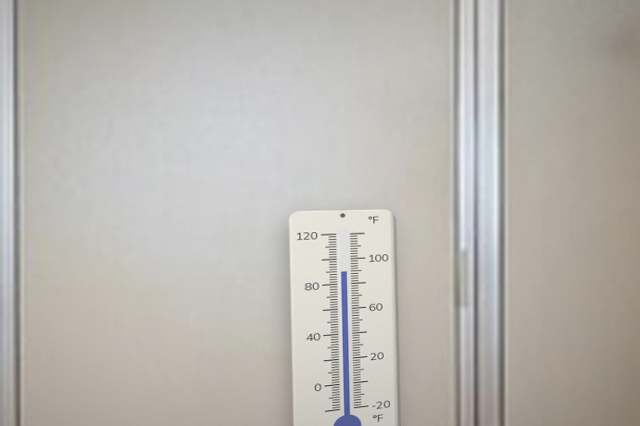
90 °F
